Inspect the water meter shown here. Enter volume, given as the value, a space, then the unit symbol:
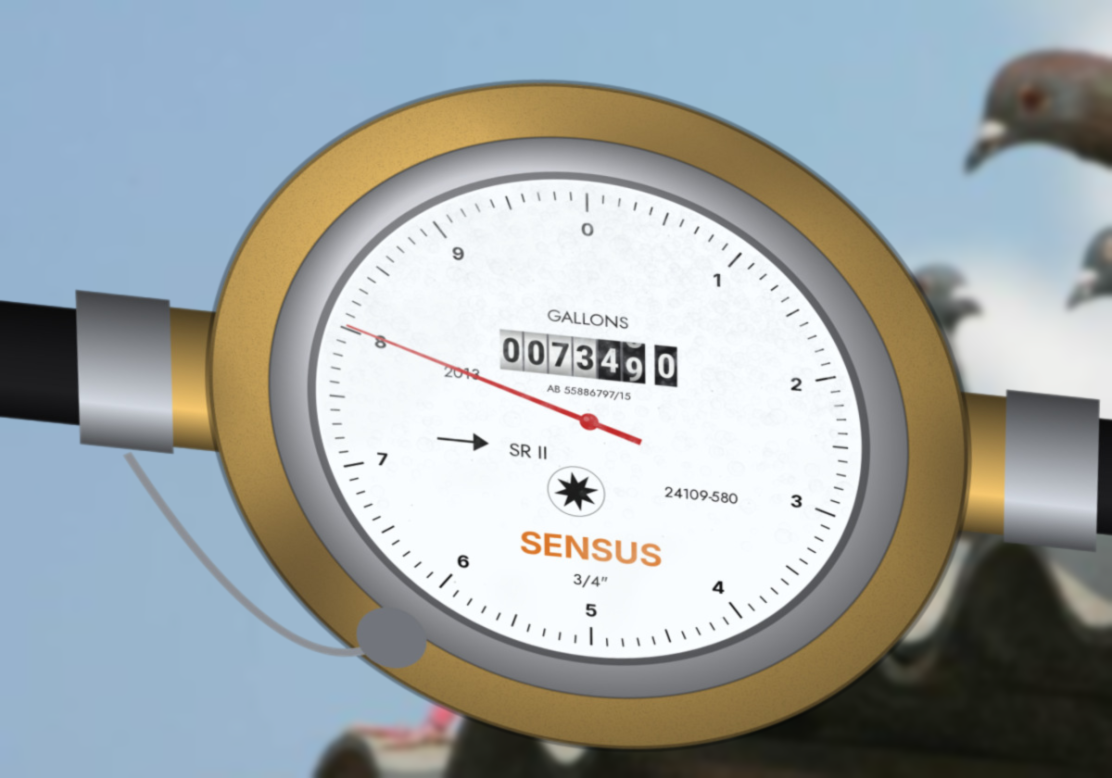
73488.0 gal
